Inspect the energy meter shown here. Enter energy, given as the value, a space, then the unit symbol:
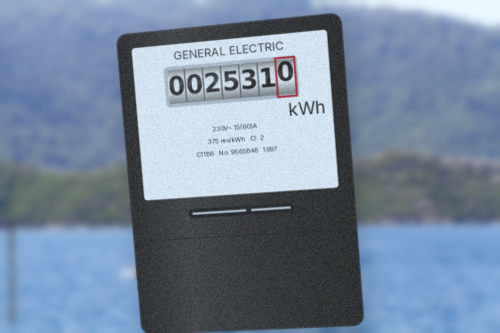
2531.0 kWh
